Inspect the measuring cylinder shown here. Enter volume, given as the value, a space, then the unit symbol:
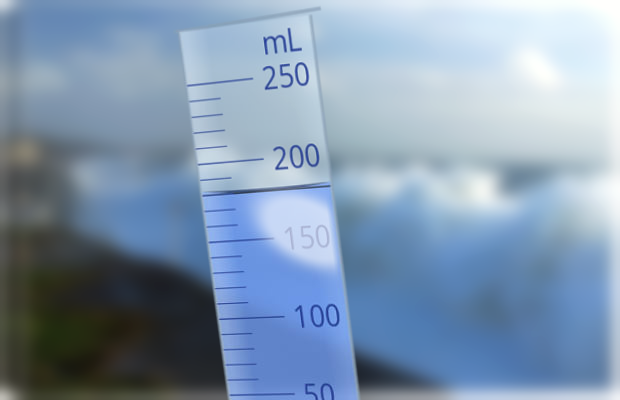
180 mL
